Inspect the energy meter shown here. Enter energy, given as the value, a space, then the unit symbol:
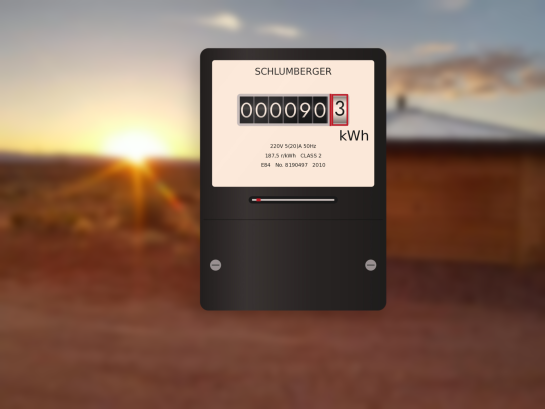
90.3 kWh
